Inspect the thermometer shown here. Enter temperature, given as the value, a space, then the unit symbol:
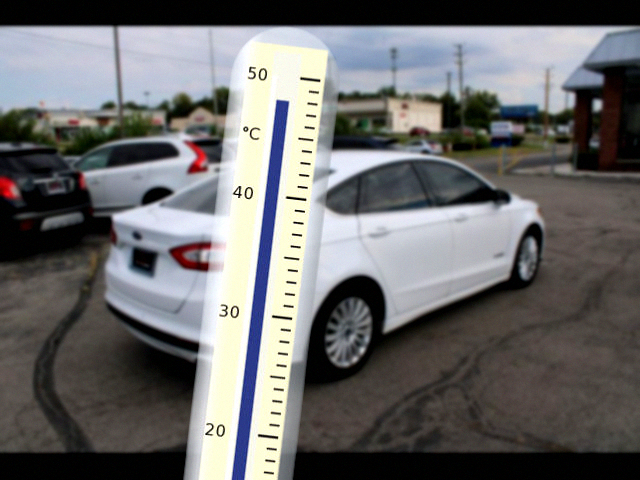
48 °C
